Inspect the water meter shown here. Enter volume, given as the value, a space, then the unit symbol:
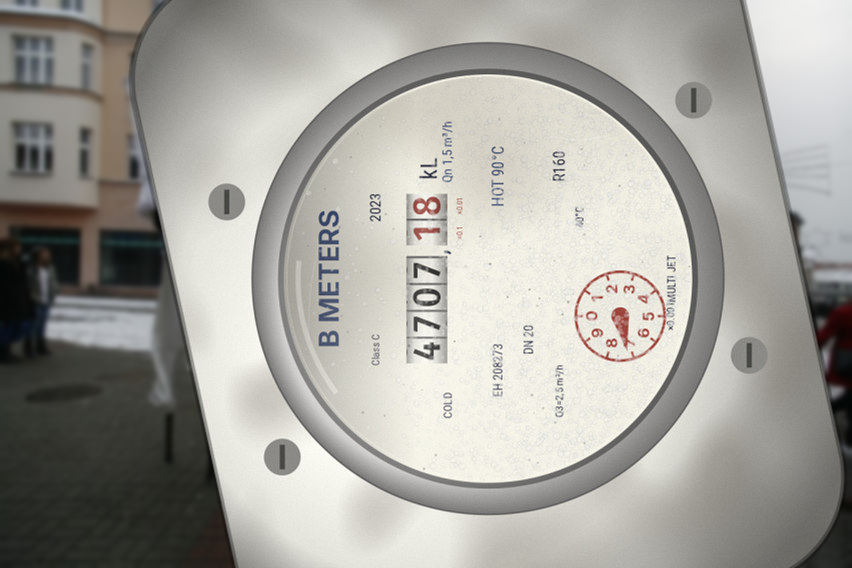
4707.187 kL
